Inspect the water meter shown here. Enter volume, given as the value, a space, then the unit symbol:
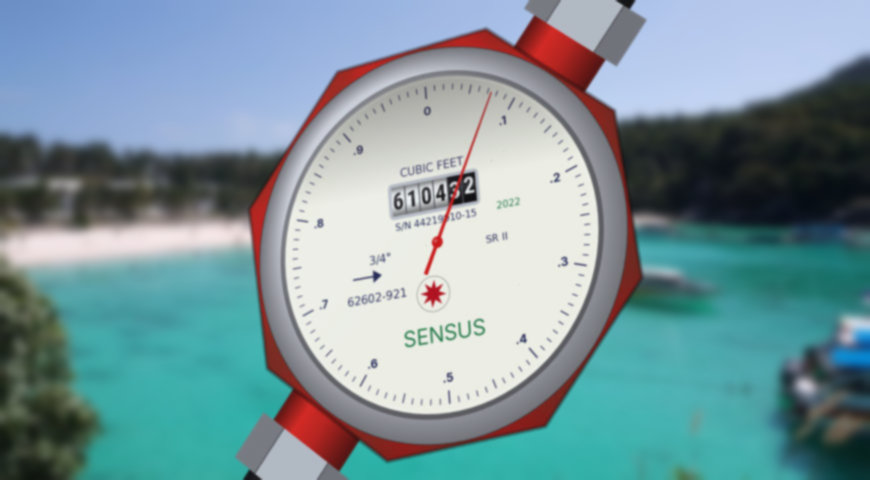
610432.07 ft³
